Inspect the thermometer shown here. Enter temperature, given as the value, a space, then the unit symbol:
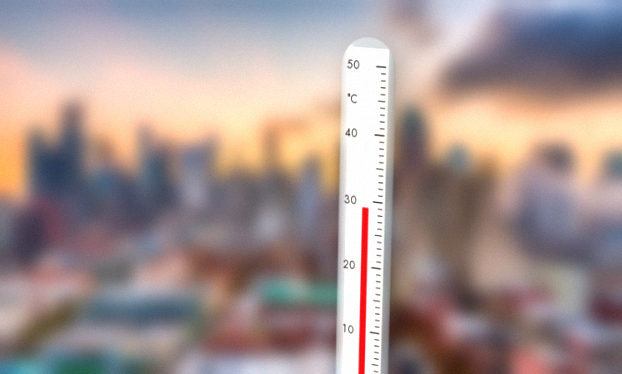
29 °C
